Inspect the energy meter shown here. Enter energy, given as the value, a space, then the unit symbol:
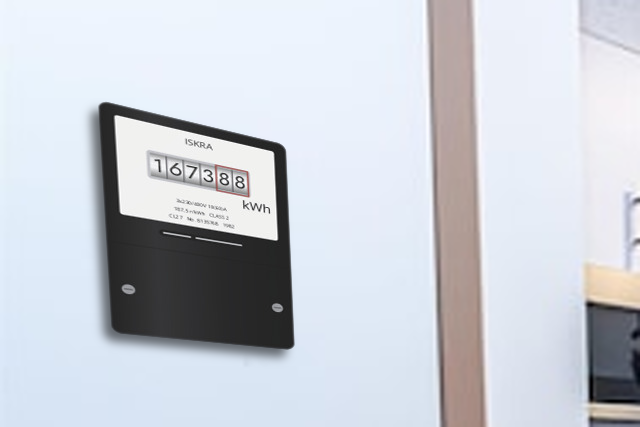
1673.88 kWh
